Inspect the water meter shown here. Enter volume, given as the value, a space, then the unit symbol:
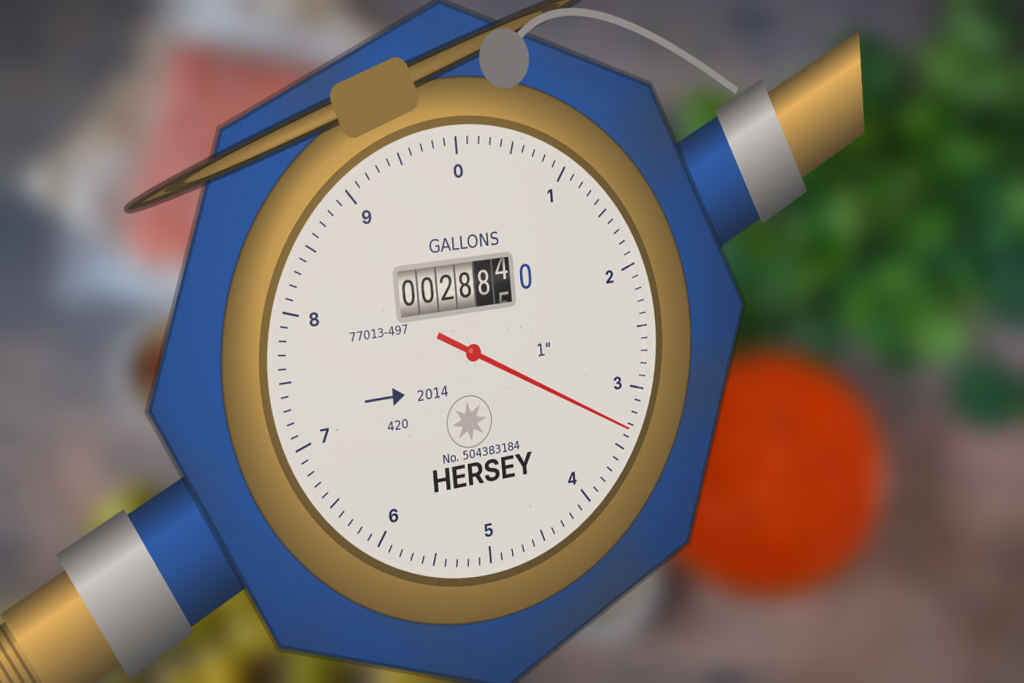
28843.3 gal
